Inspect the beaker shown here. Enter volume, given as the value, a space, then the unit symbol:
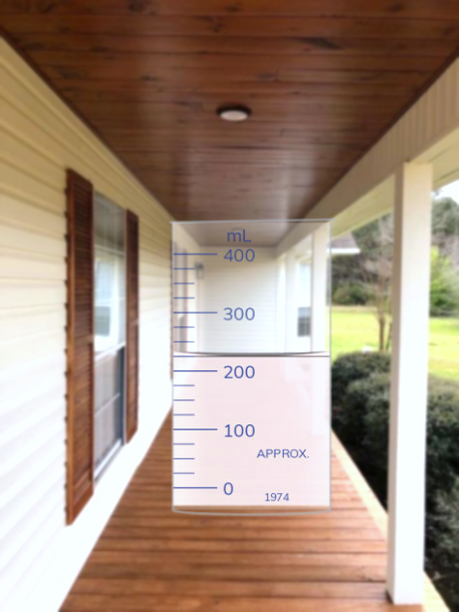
225 mL
